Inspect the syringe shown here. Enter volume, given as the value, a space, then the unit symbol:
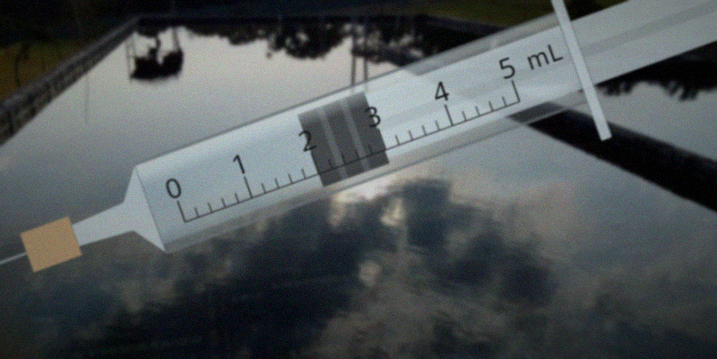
2 mL
